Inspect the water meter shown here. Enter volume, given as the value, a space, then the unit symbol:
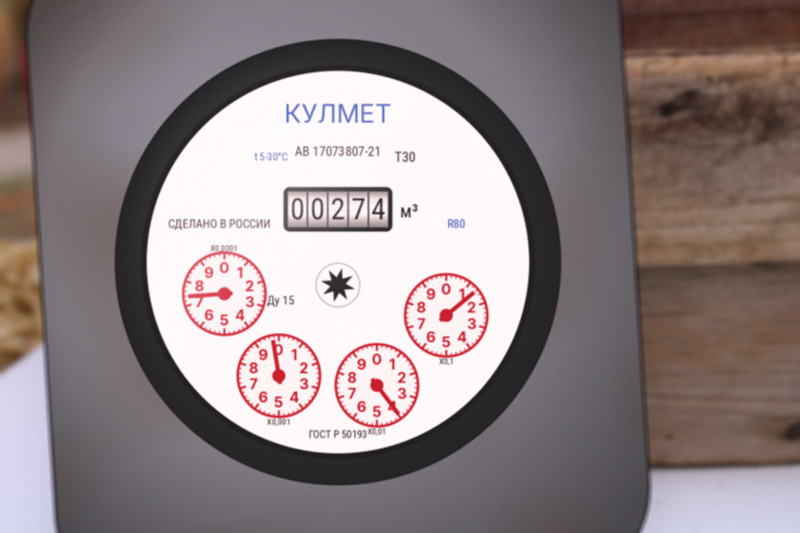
274.1397 m³
